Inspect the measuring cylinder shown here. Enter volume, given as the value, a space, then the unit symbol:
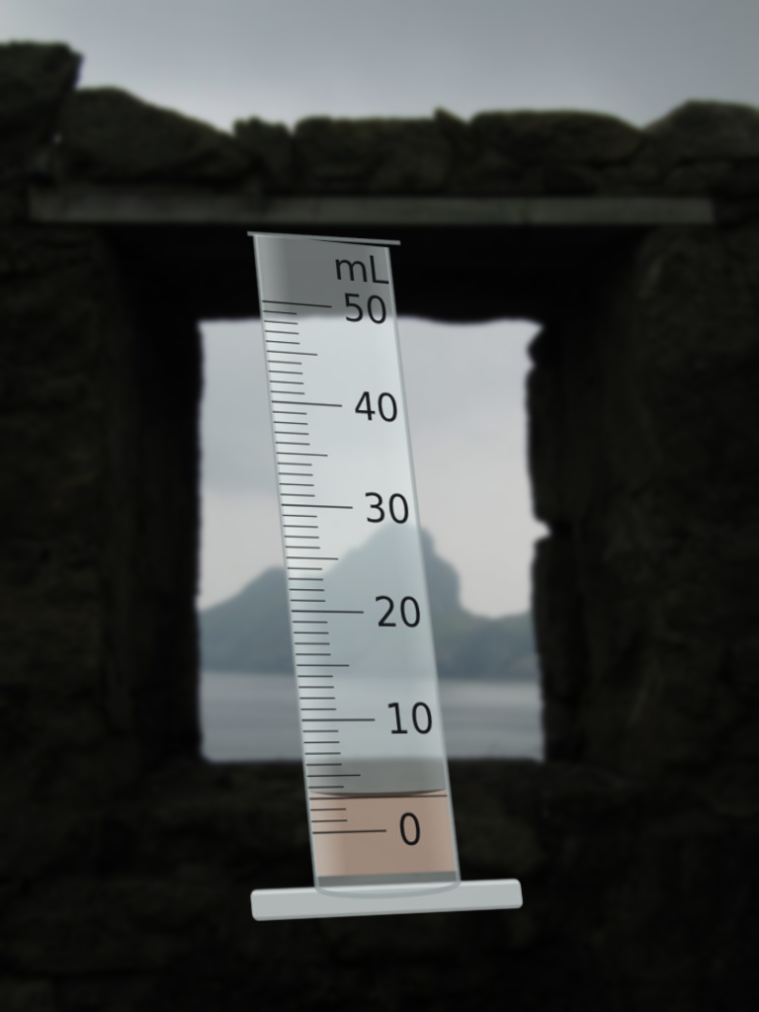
3 mL
